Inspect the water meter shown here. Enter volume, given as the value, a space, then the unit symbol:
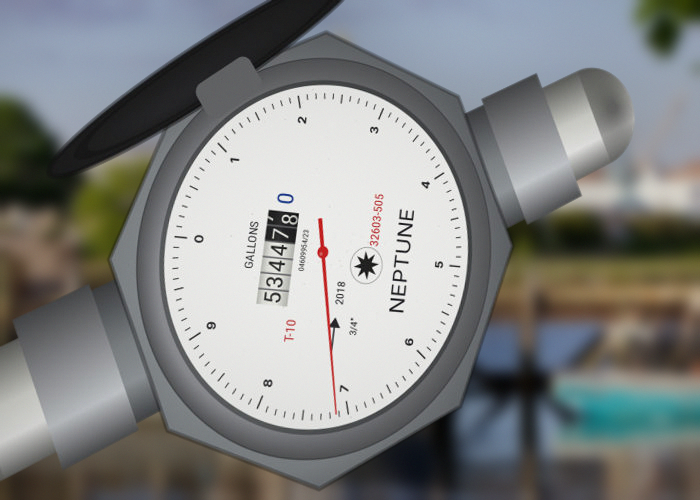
5344777.1 gal
